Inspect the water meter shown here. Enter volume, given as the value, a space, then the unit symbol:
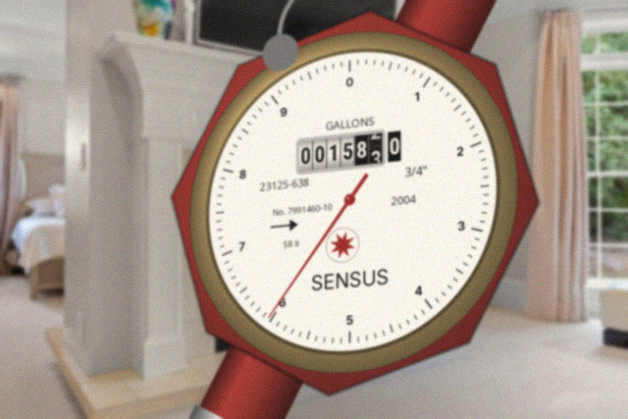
15826.0 gal
